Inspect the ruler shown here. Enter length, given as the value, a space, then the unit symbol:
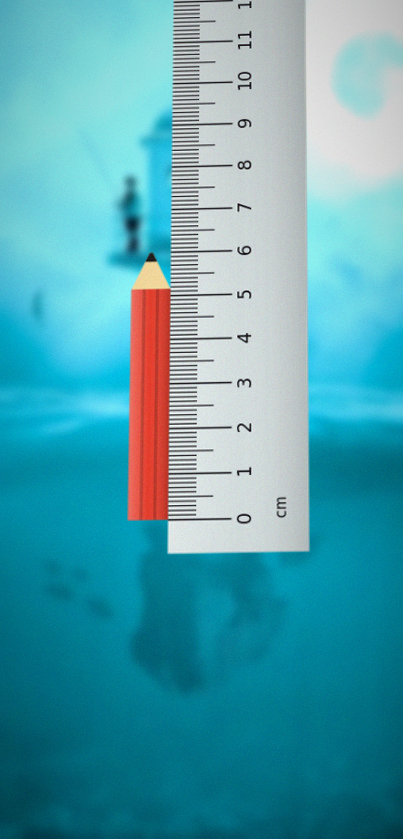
6 cm
